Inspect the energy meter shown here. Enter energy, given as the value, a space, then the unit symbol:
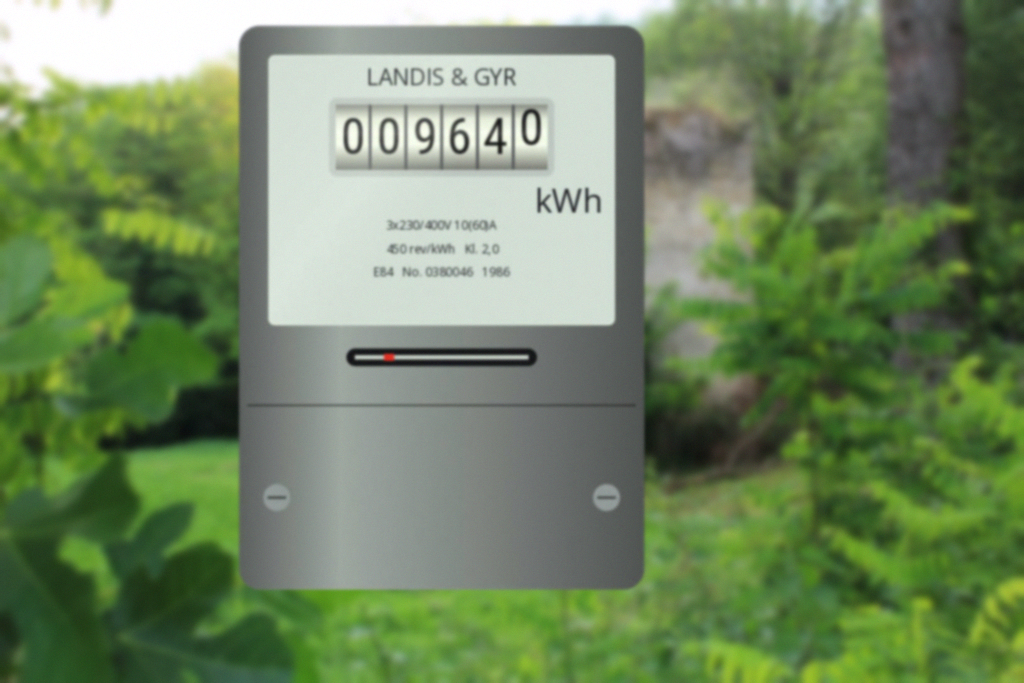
9640 kWh
